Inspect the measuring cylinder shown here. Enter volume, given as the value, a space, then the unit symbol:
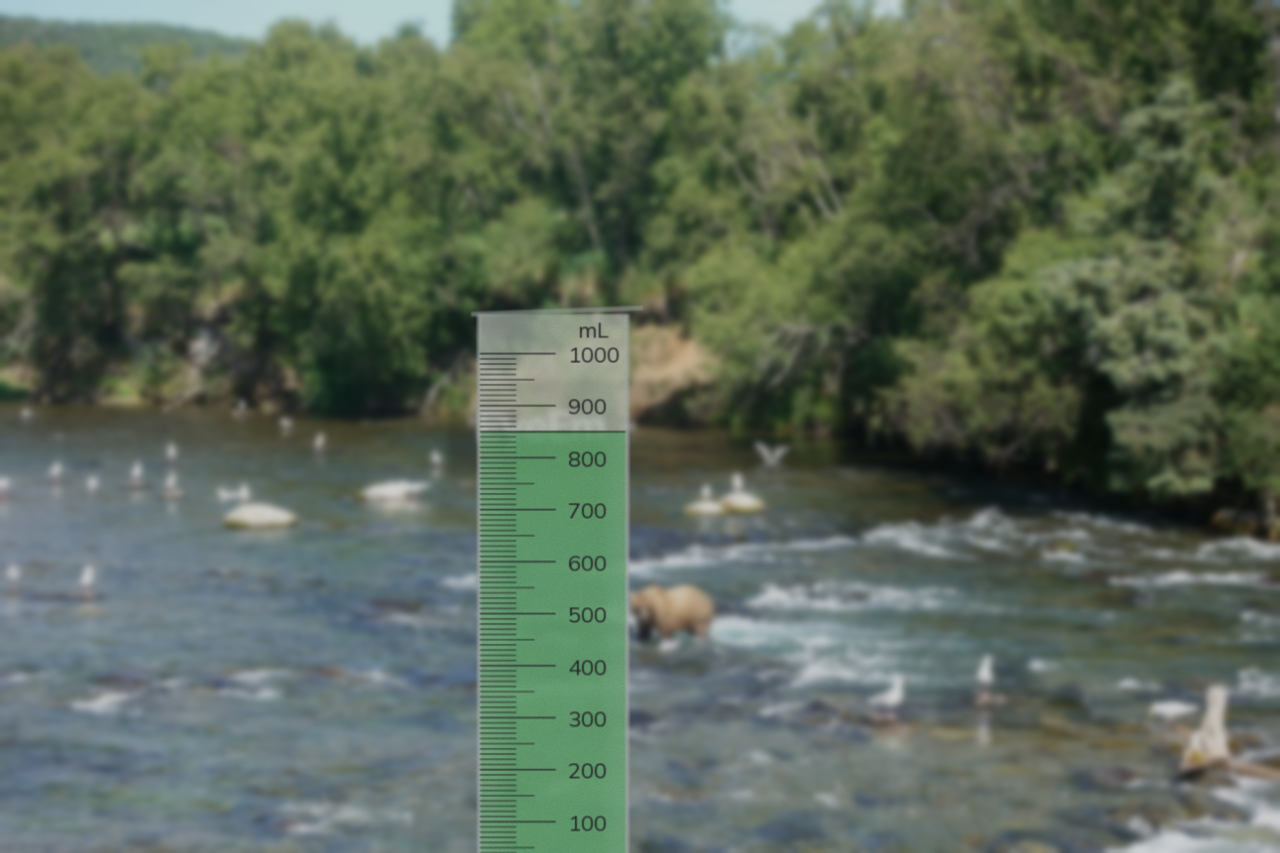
850 mL
